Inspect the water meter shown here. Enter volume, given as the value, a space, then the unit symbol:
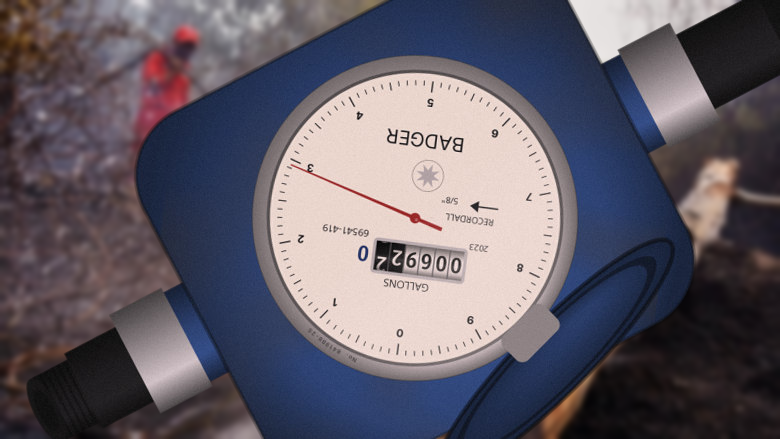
69222.9 gal
